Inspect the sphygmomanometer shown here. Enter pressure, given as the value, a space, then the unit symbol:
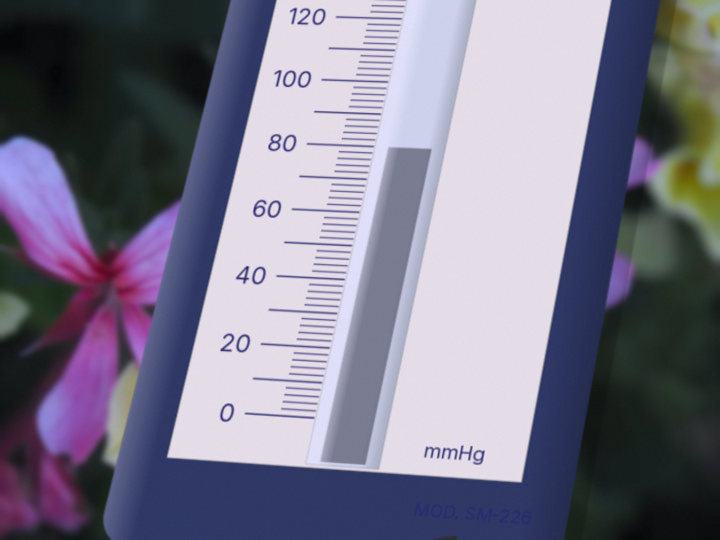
80 mmHg
